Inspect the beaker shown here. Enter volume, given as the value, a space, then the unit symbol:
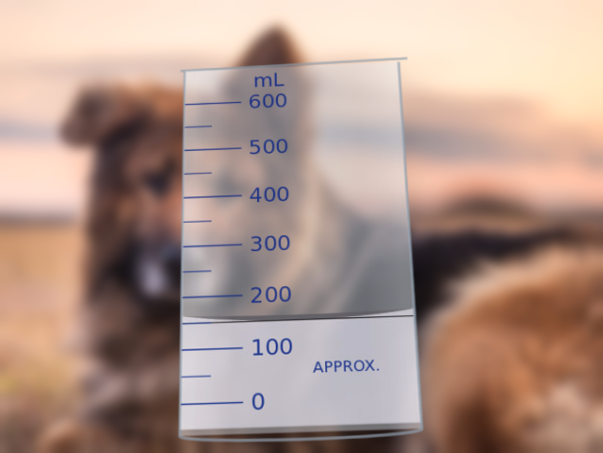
150 mL
